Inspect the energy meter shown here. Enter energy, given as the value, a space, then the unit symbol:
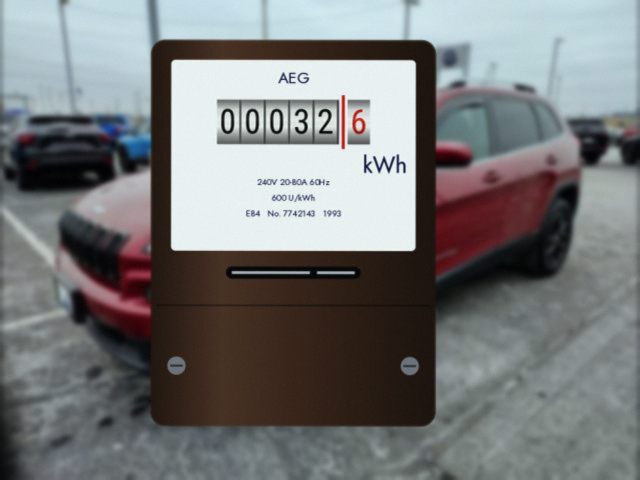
32.6 kWh
